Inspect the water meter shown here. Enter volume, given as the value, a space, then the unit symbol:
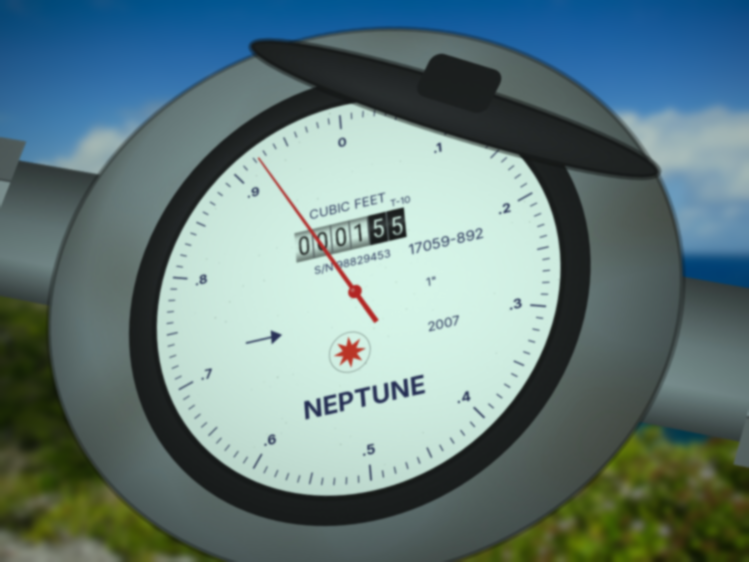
154.92 ft³
